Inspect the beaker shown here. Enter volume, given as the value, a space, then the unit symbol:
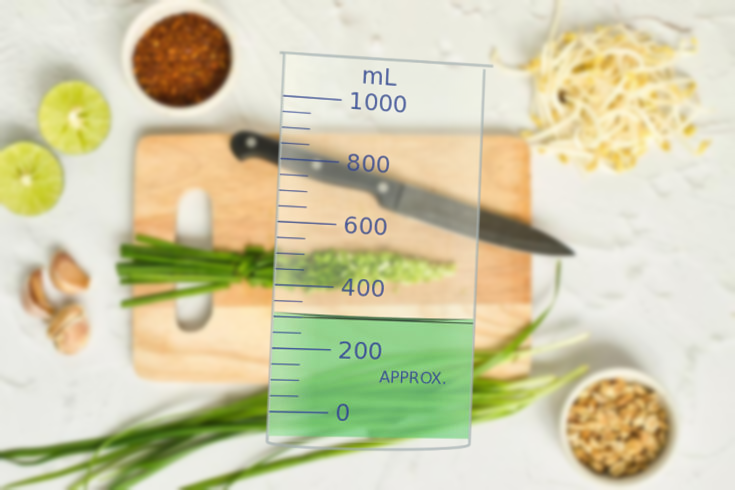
300 mL
